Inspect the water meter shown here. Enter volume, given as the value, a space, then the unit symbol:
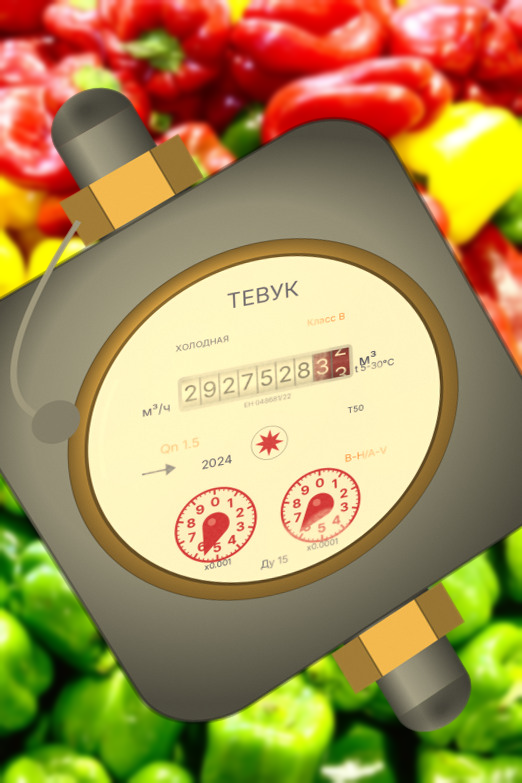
2927528.3256 m³
